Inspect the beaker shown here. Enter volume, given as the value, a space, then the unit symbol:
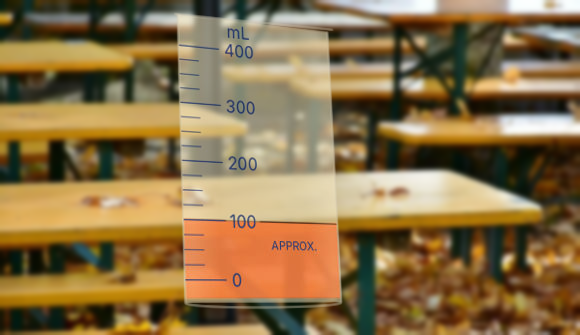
100 mL
